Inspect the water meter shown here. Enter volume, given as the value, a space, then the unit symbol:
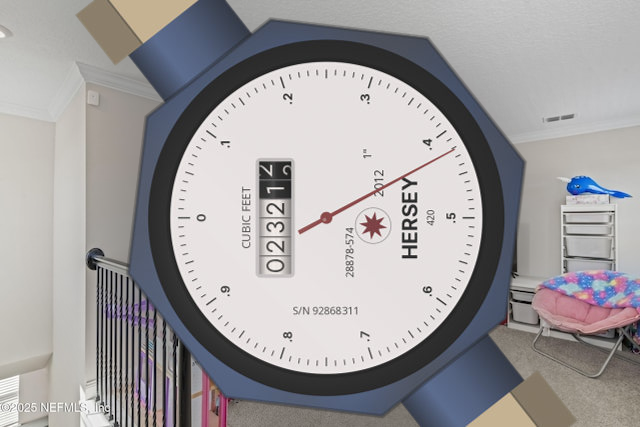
23212.42 ft³
